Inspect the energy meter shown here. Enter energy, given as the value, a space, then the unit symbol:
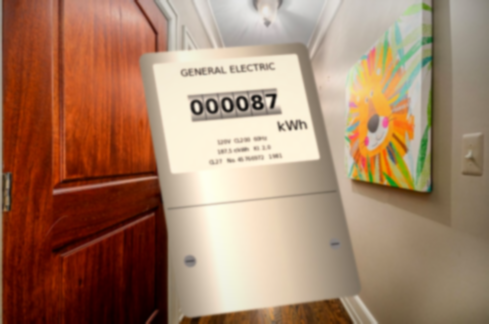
87 kWh
